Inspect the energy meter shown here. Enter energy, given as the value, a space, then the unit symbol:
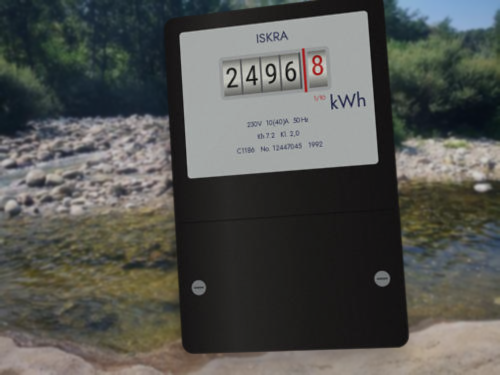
2496.8 kWh
